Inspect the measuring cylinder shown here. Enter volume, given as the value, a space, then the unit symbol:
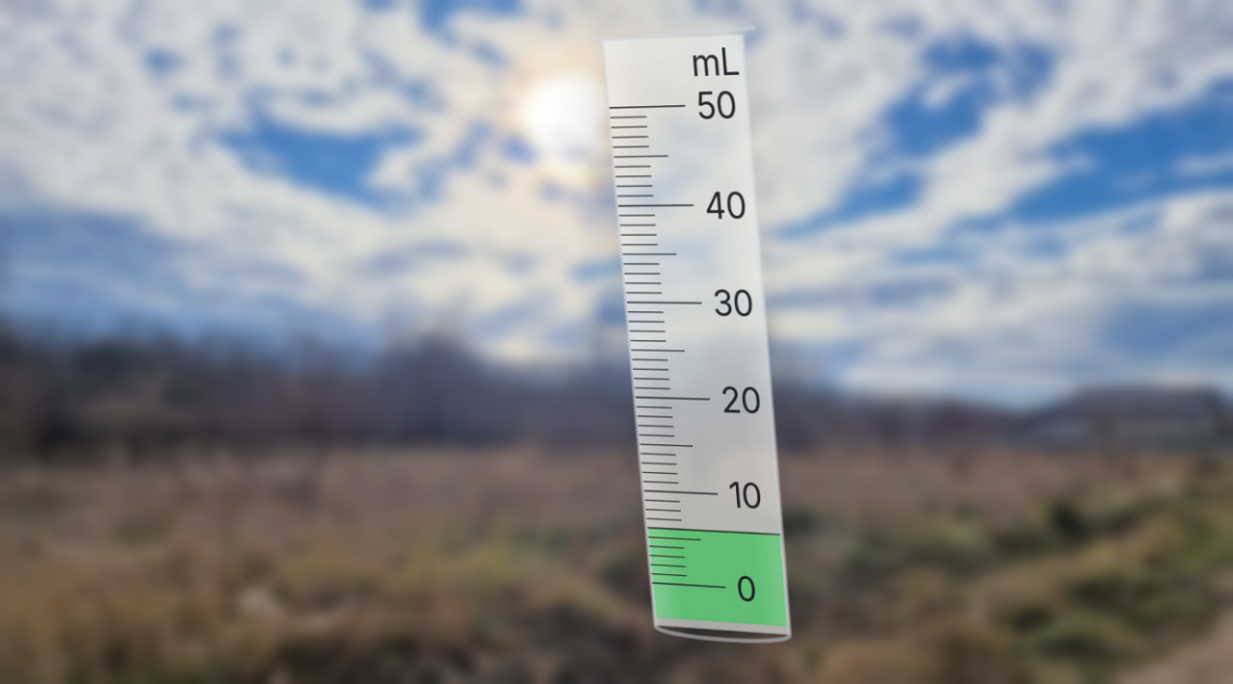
6 mL
